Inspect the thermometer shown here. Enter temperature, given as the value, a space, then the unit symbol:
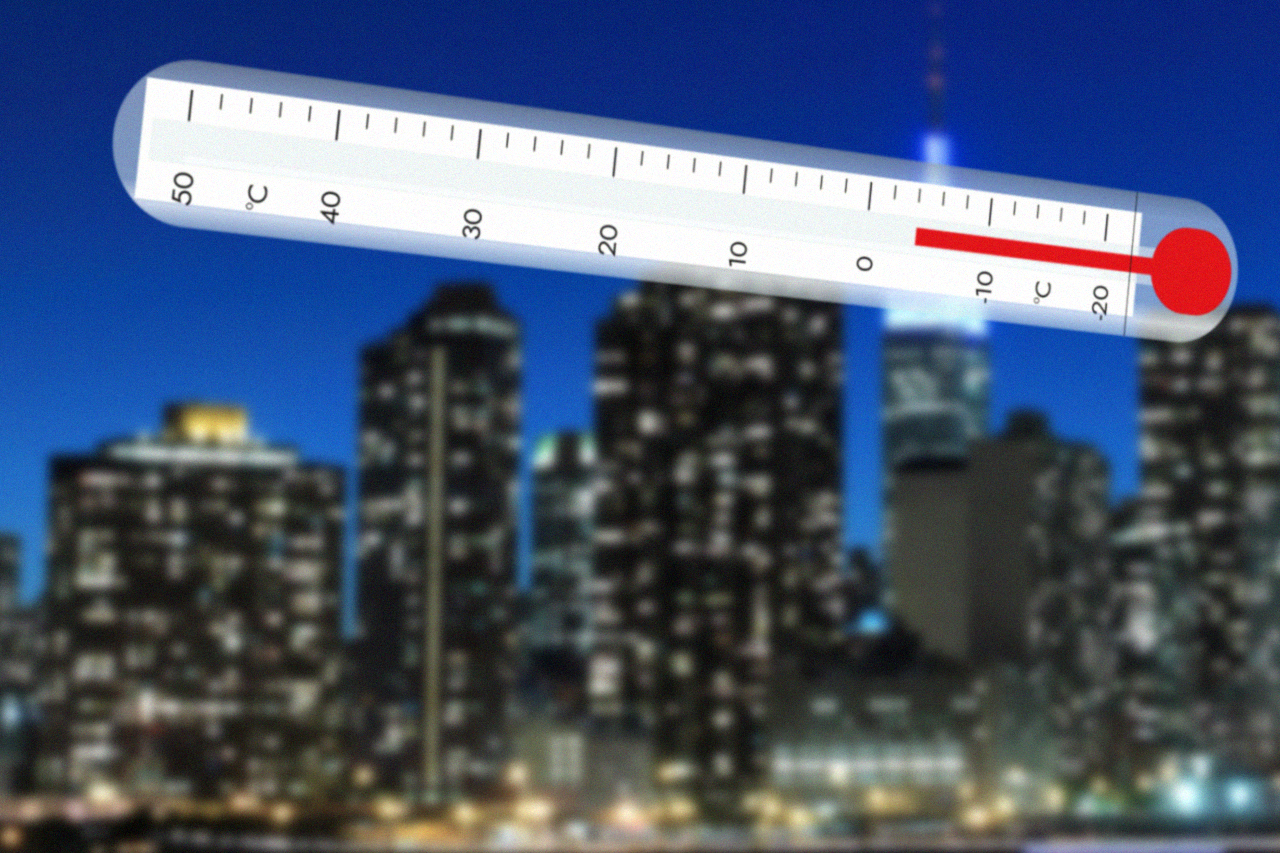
-4 °C
